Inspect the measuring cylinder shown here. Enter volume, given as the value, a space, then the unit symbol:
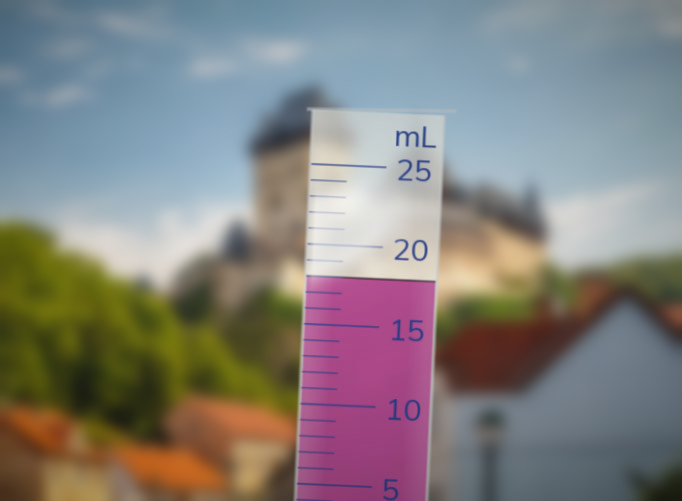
18 mL
